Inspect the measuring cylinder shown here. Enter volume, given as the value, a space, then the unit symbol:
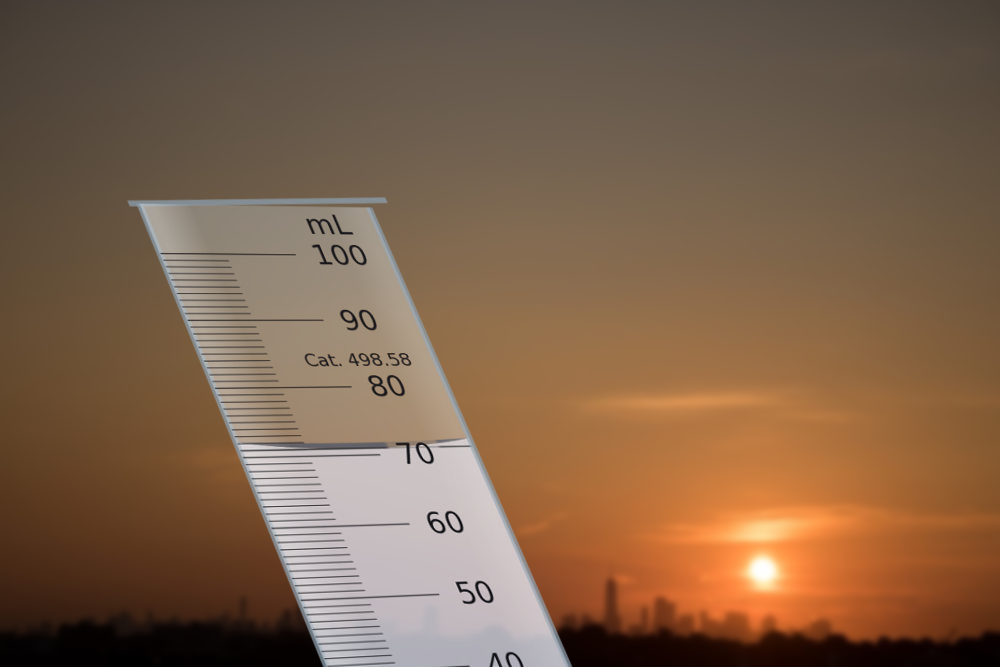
71 mL
